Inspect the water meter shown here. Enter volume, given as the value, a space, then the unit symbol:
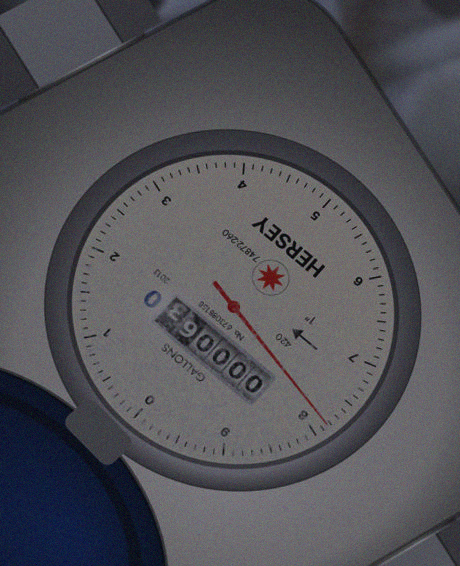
627.8 gal
